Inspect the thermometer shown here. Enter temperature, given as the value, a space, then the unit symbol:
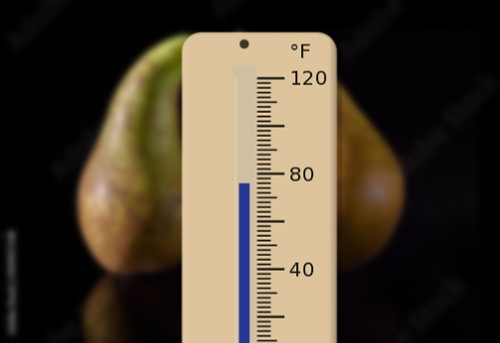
76 °F
